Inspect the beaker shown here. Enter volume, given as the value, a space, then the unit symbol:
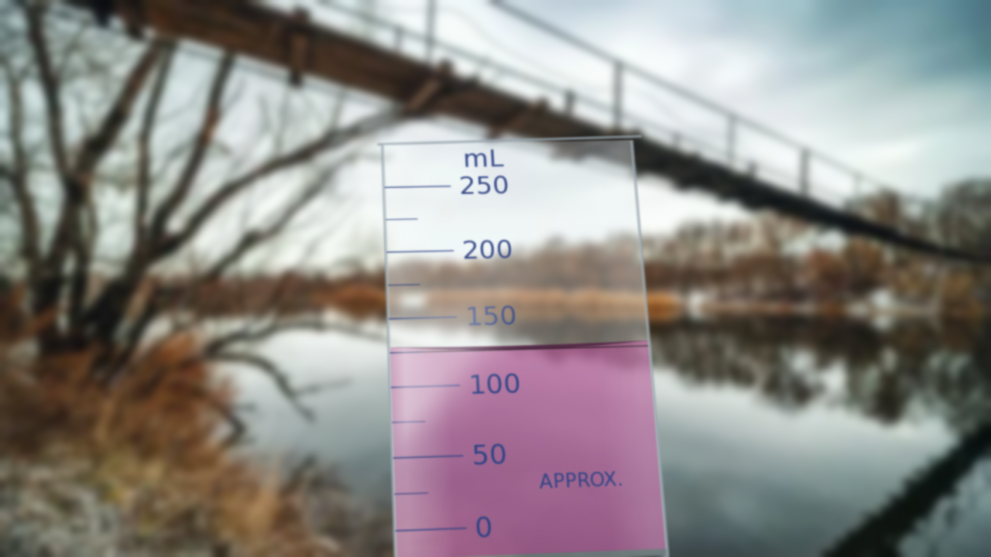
125 mL
